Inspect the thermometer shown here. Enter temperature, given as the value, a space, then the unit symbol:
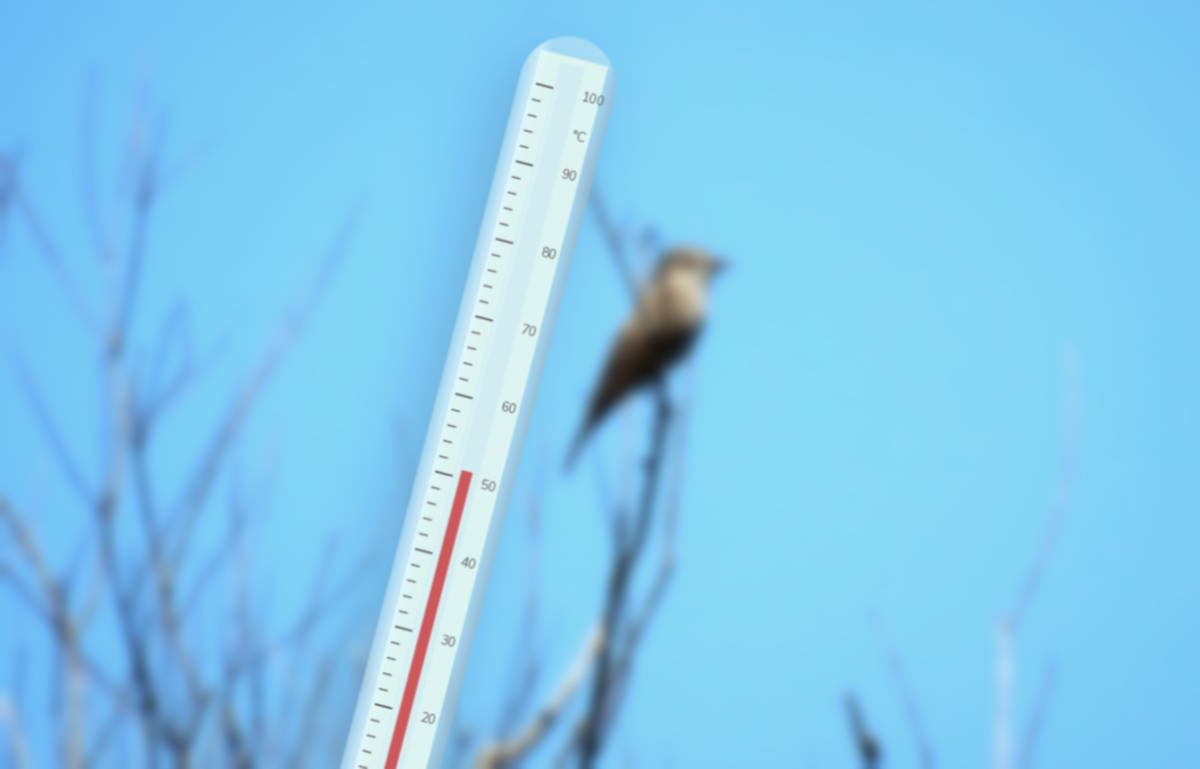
51 °C
